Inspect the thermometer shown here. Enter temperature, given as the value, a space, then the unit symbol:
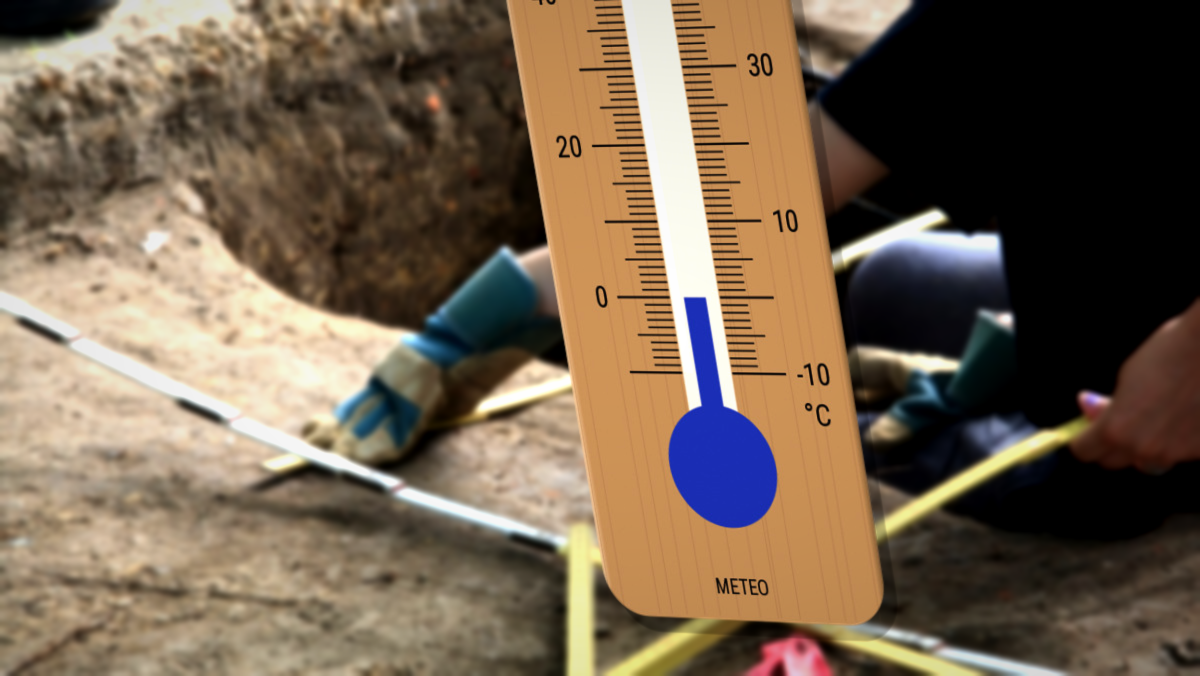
0 °C
